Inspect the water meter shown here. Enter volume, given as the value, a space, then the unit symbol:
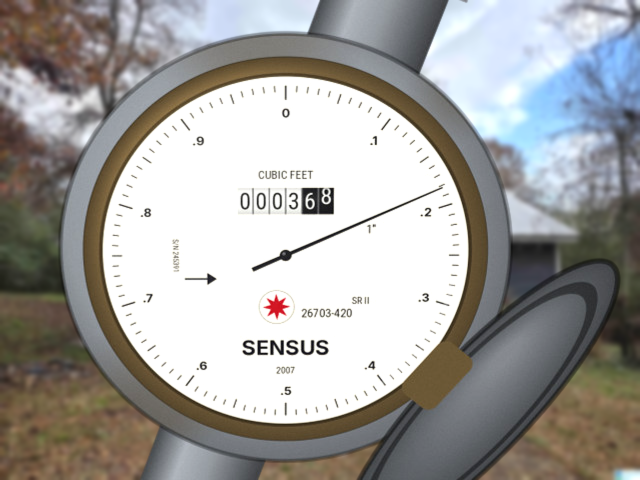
368.18 ft³
